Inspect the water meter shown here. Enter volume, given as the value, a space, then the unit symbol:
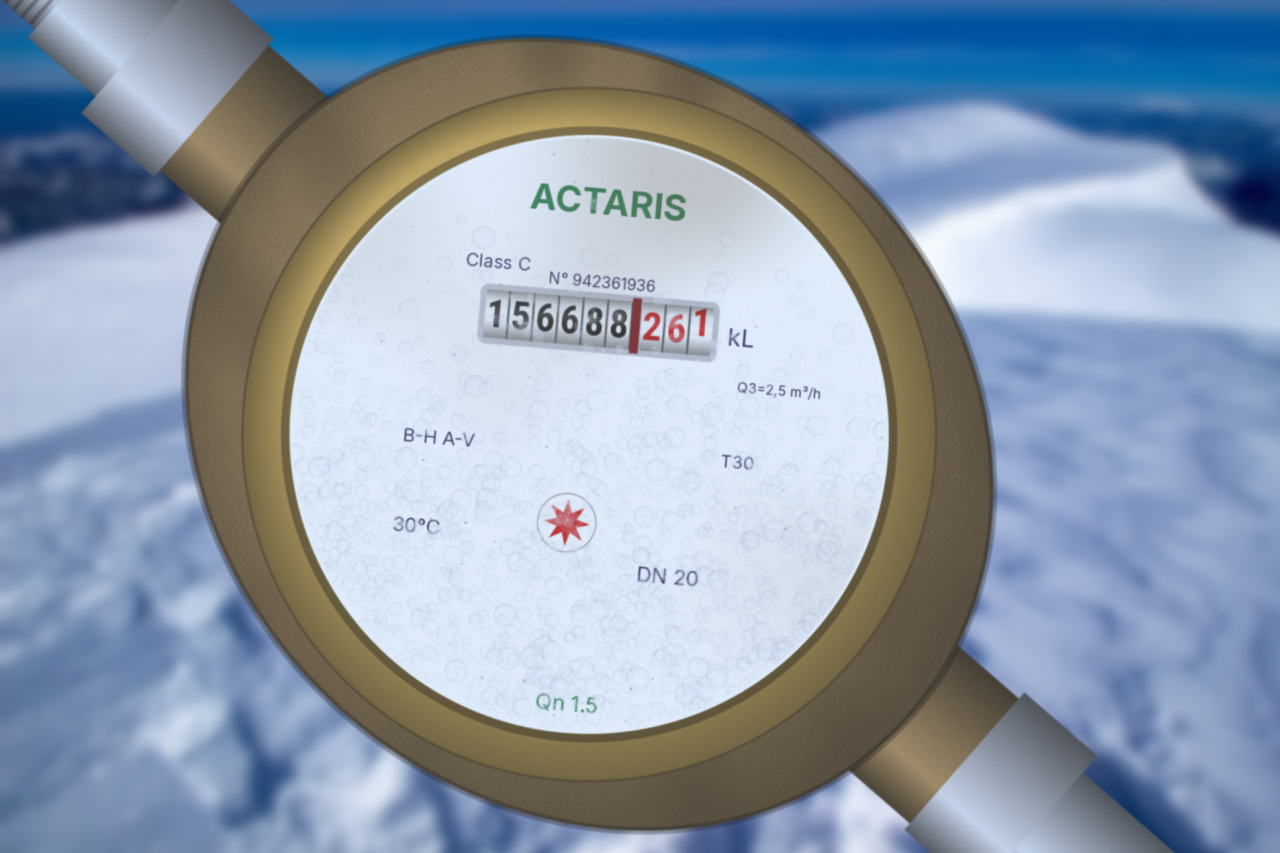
156688.261 kL
